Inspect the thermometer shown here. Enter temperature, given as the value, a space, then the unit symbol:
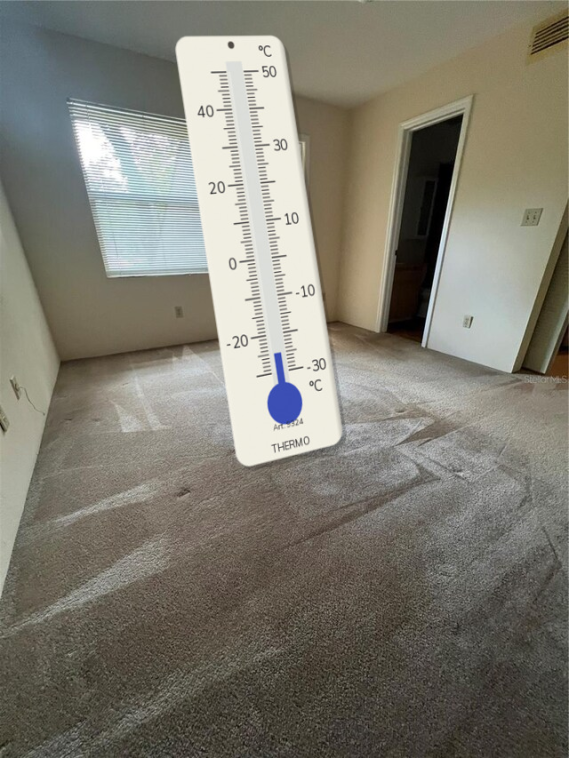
-25 °C
